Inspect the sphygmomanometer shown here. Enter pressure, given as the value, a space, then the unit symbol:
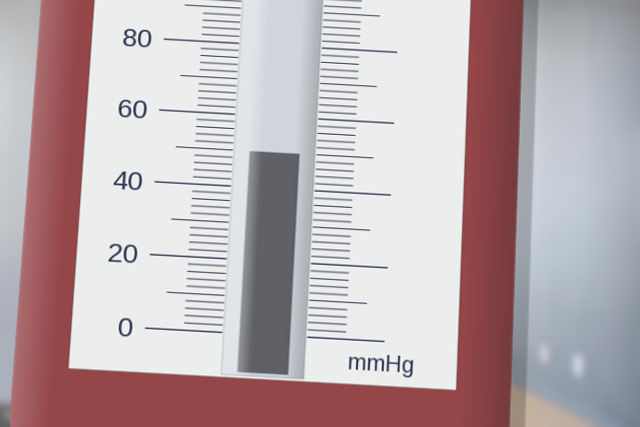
50 mmHg
